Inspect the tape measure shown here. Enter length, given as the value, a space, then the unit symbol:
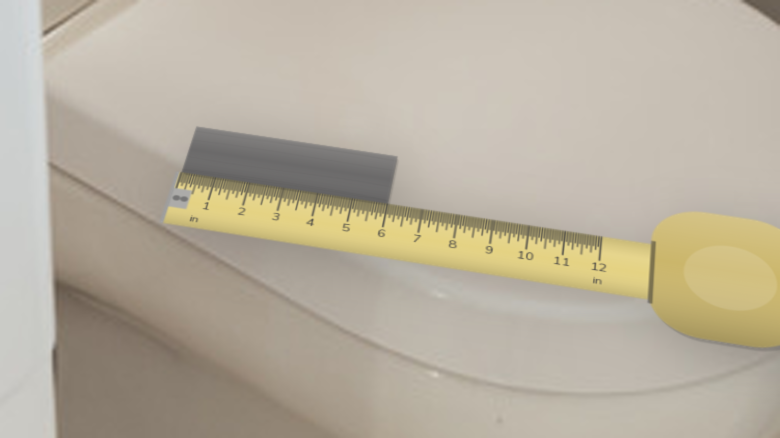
6 in
